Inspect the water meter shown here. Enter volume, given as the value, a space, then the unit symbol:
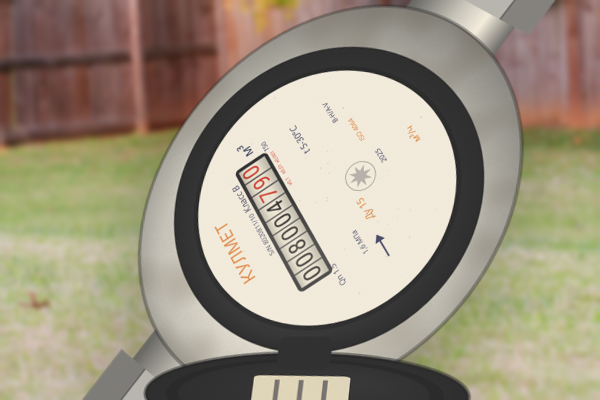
8004.790 m³
